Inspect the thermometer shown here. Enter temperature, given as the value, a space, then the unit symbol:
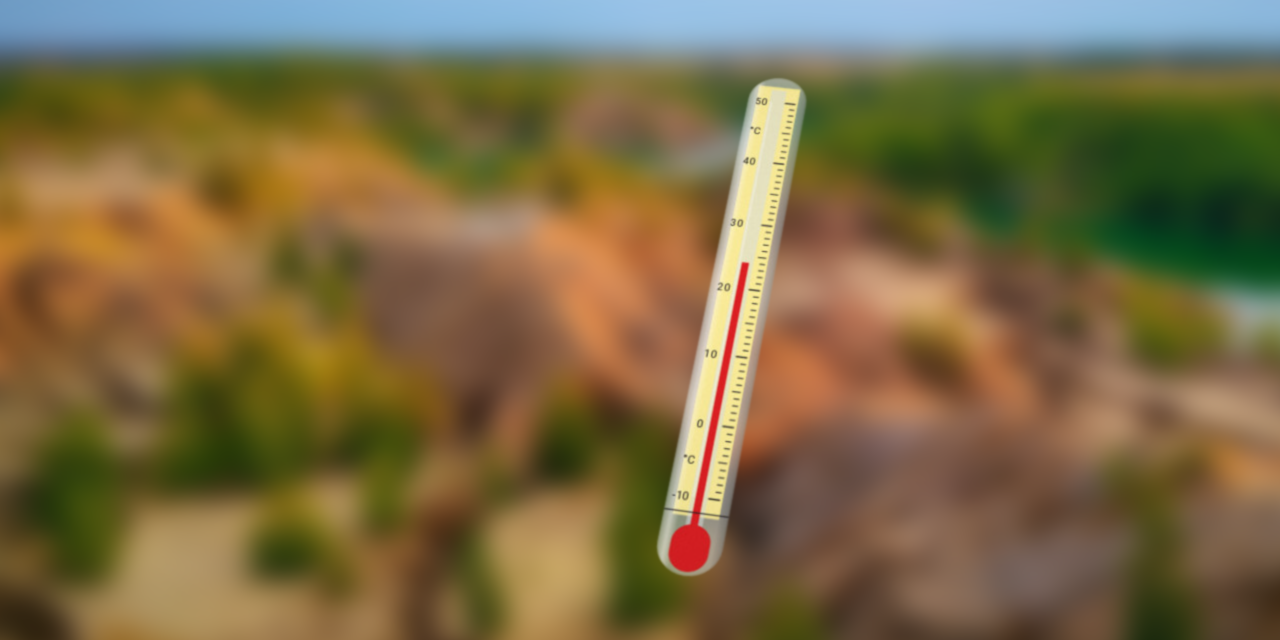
24 °C
